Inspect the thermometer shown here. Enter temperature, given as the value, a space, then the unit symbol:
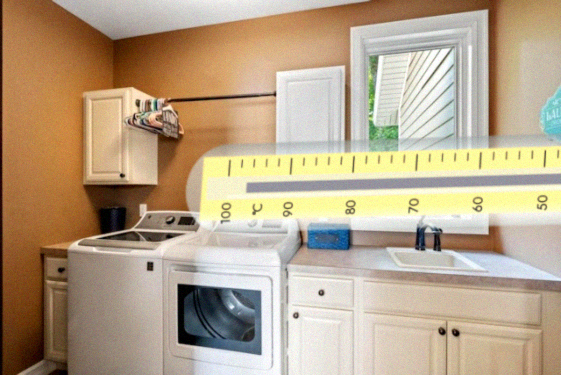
97 °C
